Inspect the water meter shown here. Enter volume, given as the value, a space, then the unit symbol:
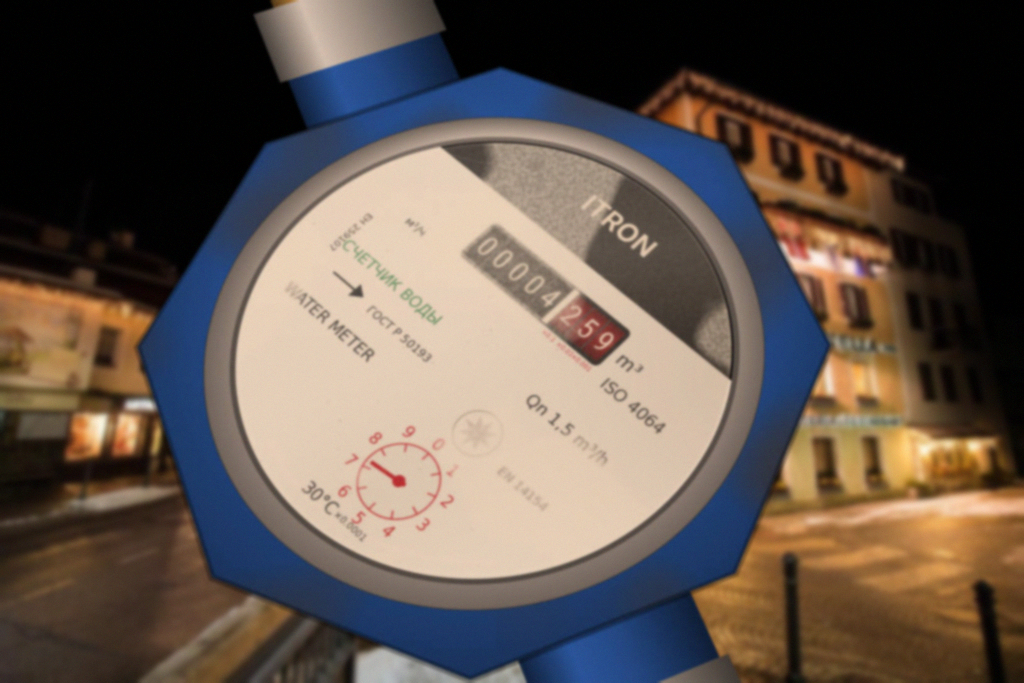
4.2597 m³
